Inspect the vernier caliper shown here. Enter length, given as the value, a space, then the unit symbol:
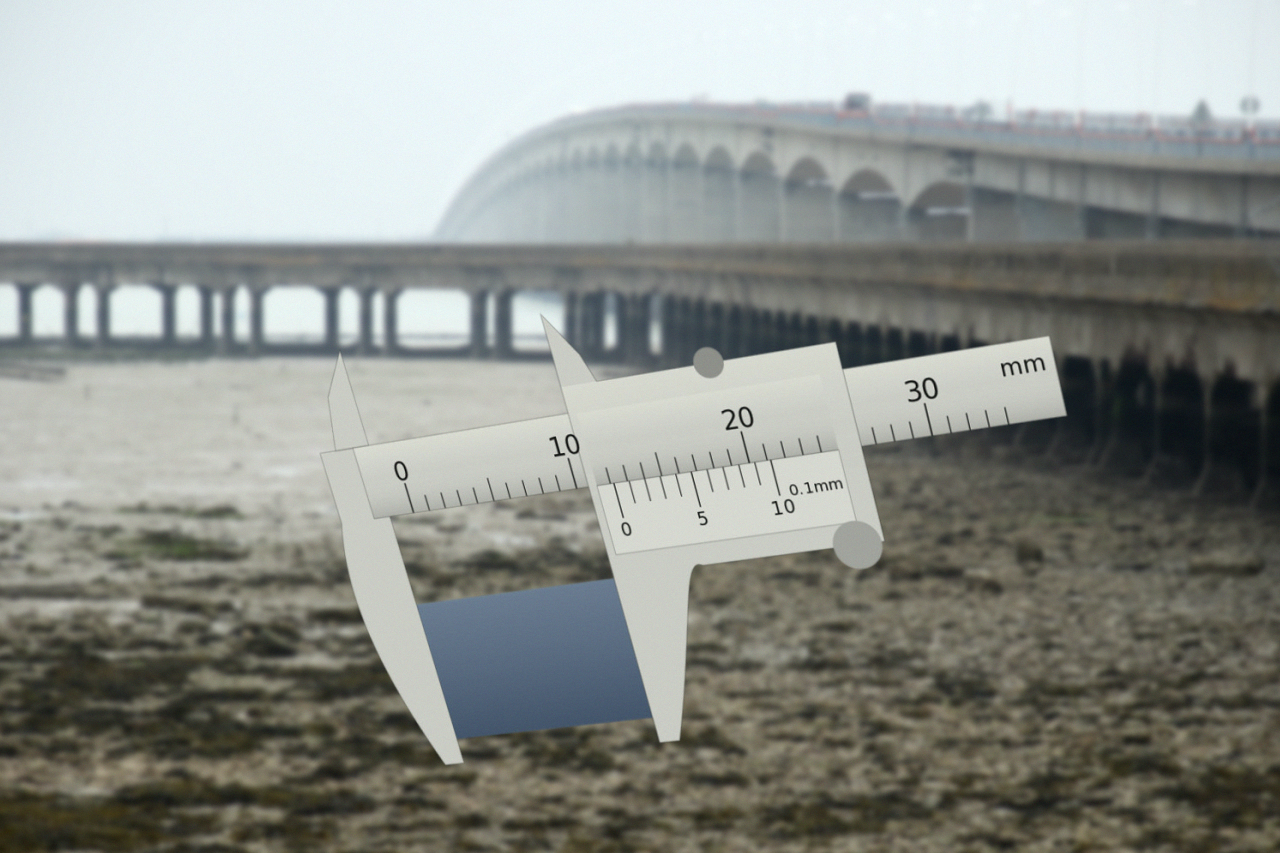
12.2 mm
